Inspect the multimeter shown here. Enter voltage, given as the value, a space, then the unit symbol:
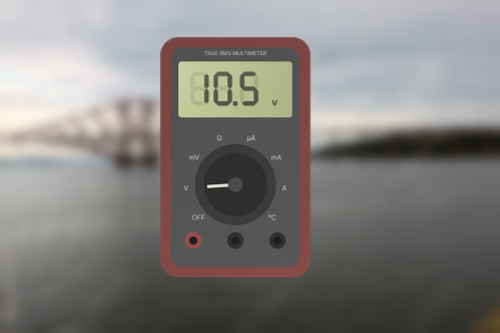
10.5 V
